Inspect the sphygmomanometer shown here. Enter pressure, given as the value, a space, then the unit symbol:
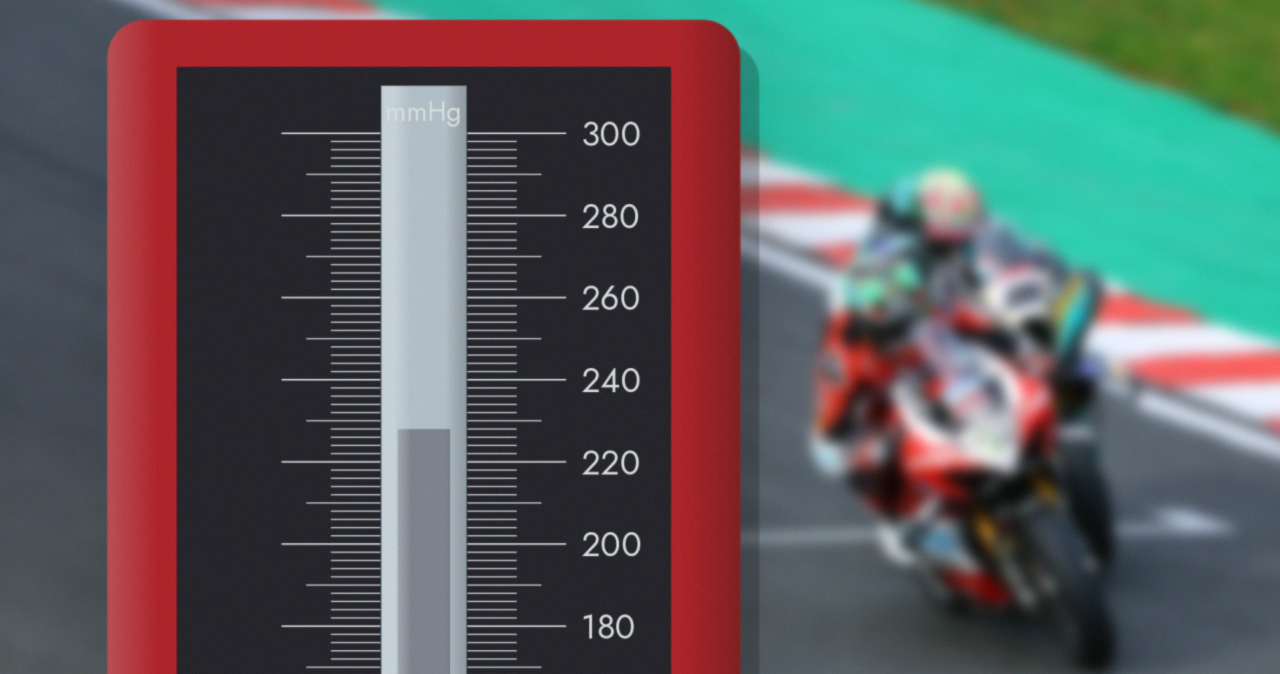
228 mmHg
